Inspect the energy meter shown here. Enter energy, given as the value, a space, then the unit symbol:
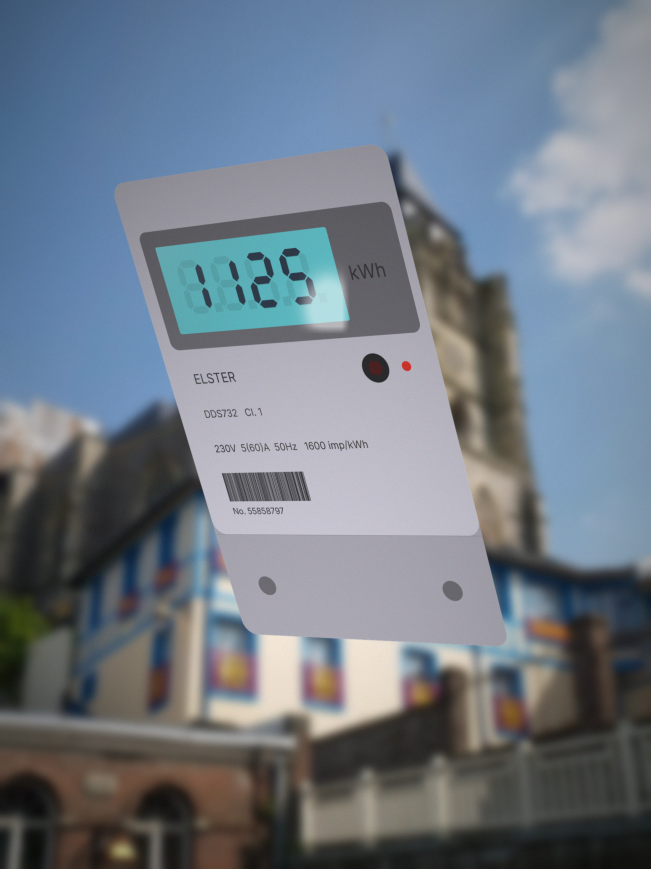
1125 kWh
